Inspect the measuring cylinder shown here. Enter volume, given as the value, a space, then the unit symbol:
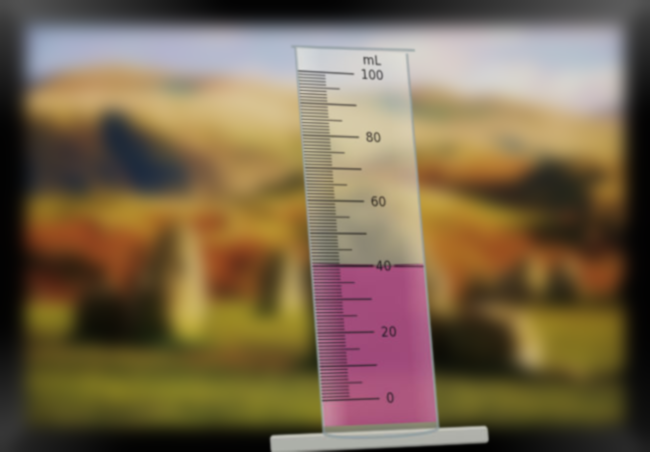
40 mL
